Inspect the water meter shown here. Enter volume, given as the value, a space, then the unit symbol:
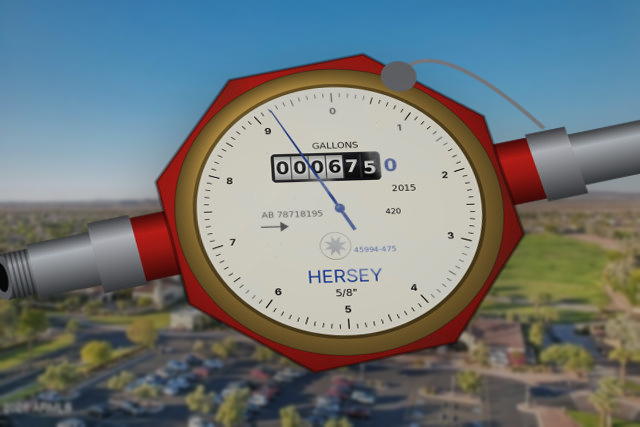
6749.2 gal
